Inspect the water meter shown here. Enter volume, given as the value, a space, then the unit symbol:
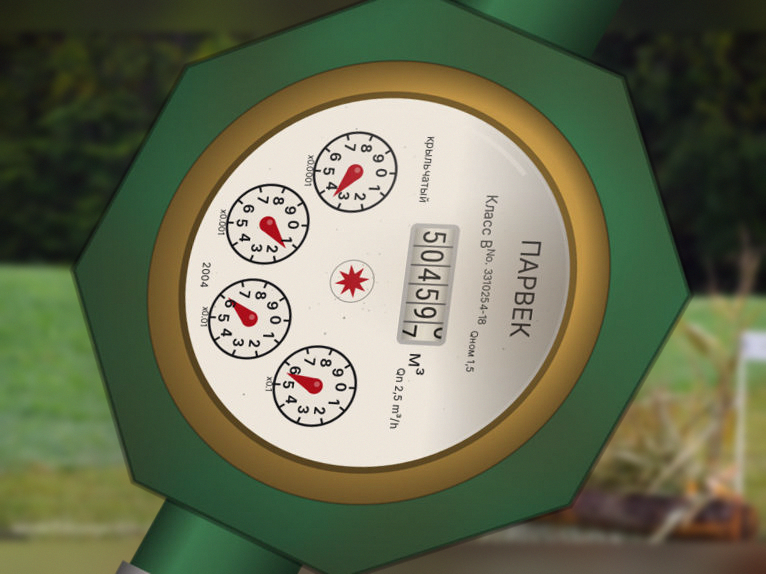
504596.5613 m³
